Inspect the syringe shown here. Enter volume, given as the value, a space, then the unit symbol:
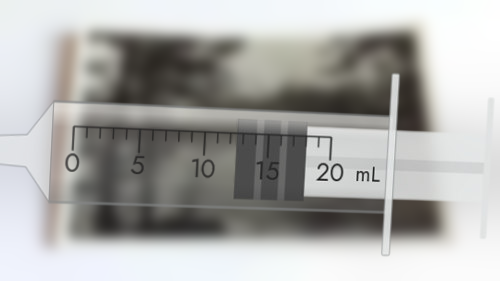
12.5 mL
